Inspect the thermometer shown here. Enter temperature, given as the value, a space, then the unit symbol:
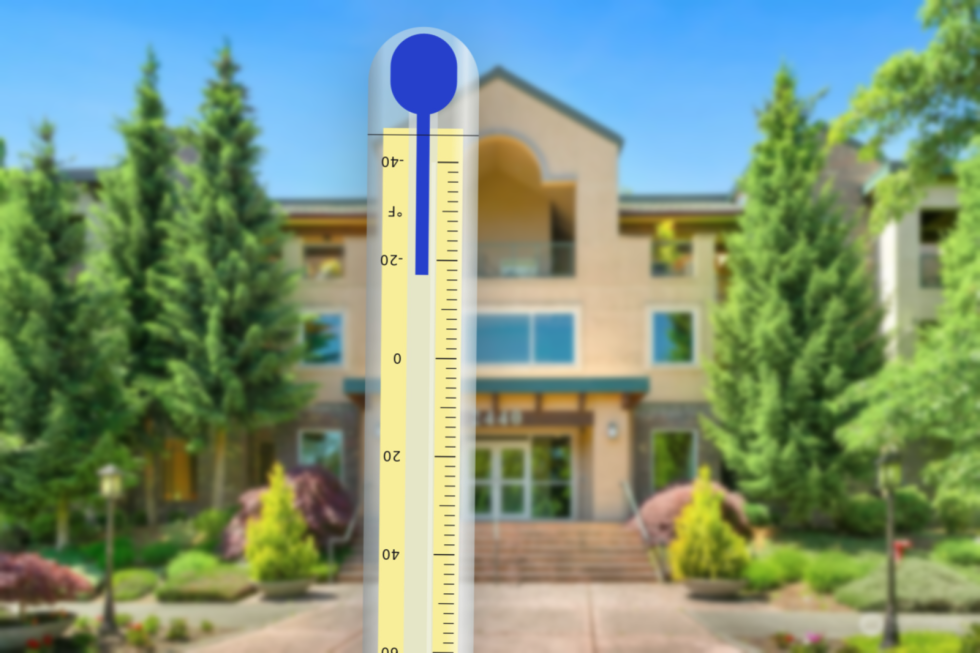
-17 °F
